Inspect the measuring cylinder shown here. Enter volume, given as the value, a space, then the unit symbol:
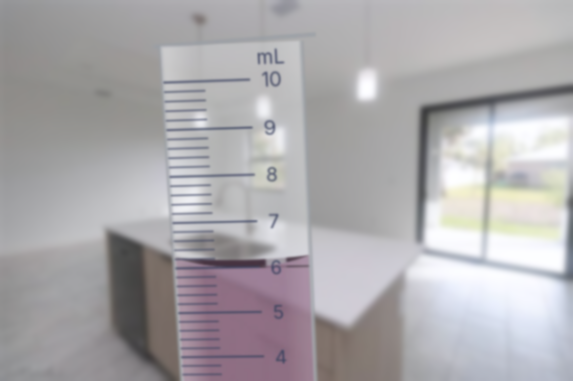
6 mL
